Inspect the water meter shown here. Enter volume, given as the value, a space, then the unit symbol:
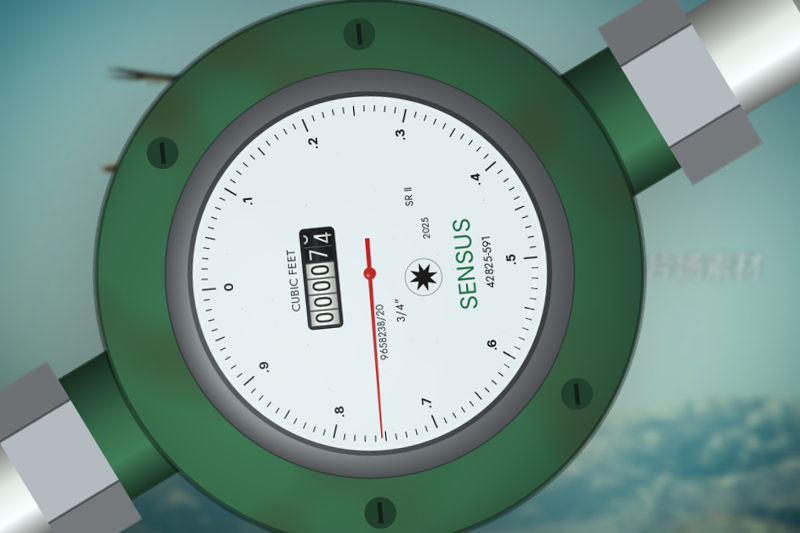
73.75 ft³
